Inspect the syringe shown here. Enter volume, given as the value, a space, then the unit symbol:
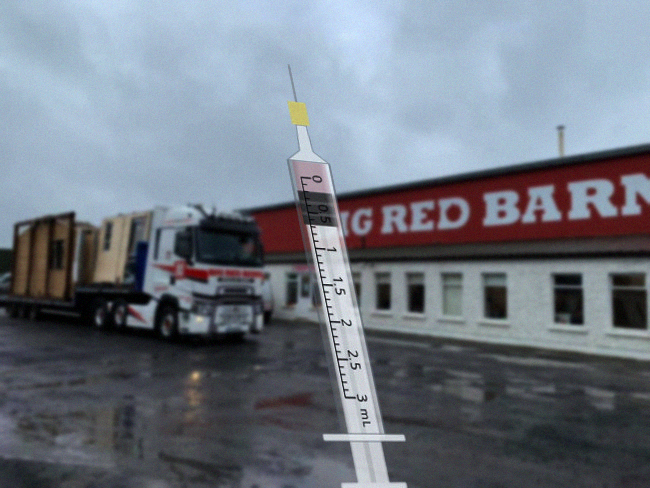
0.2 mL
